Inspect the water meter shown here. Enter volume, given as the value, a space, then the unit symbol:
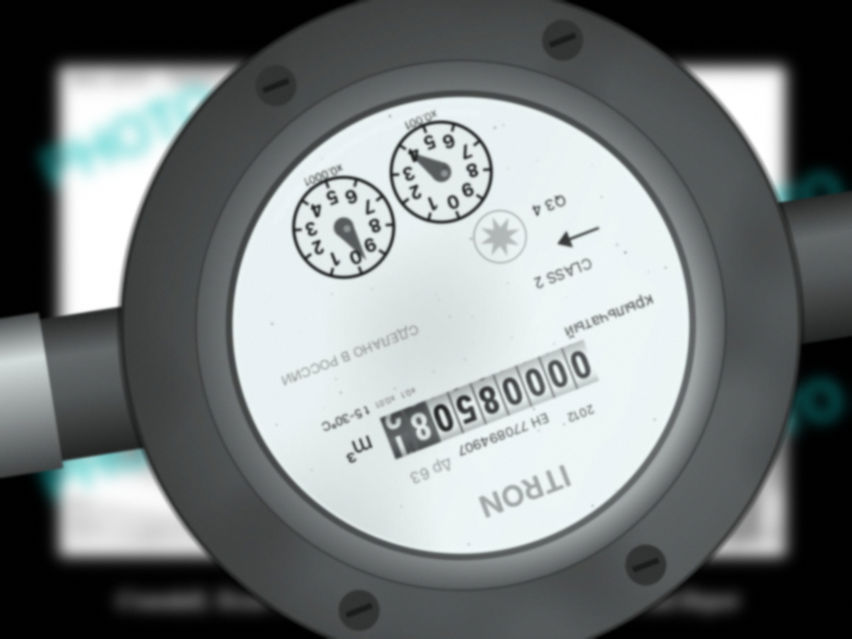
850.8139 m³
